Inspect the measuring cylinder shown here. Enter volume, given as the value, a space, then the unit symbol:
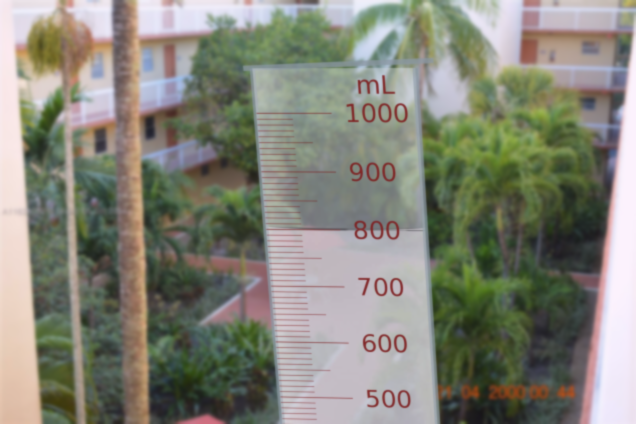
800 mL
